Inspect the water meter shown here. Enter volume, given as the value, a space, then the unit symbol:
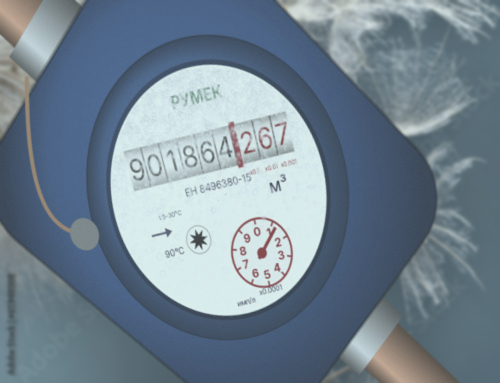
901864.2671 m³
